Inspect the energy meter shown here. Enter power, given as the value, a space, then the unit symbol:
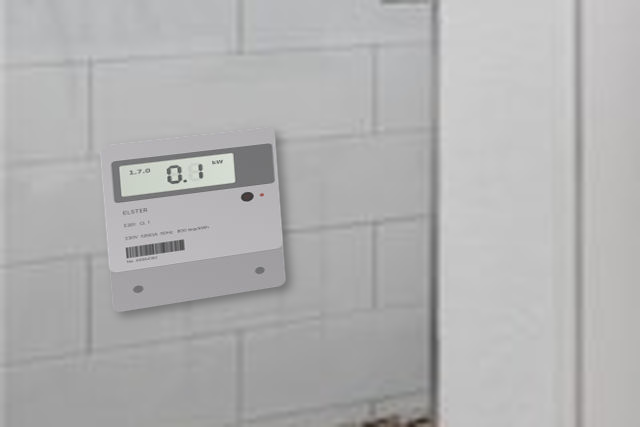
0.1 kW
